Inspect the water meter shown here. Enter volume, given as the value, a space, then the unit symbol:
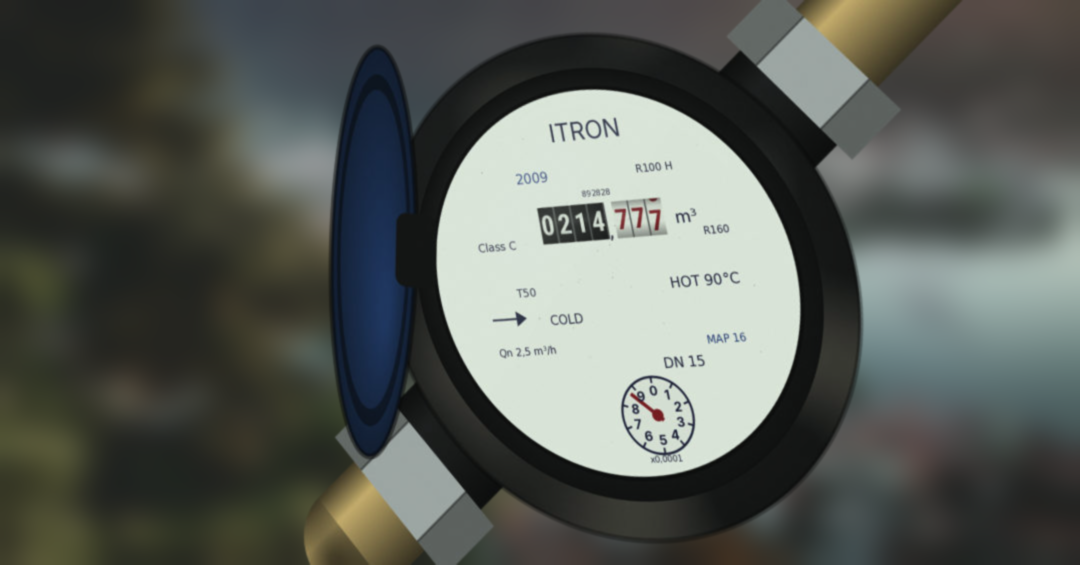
214.7768 m³
